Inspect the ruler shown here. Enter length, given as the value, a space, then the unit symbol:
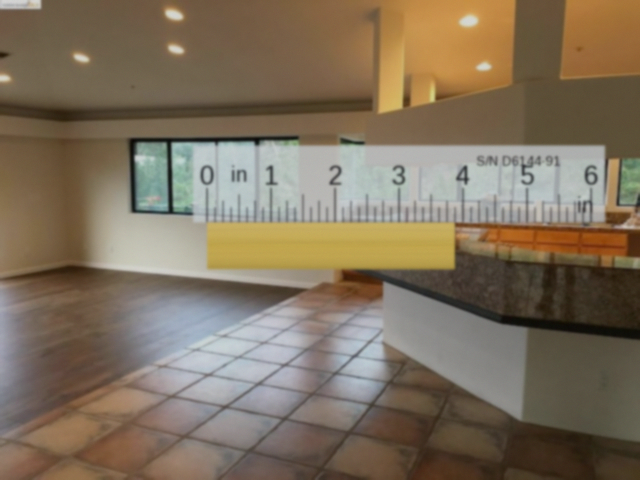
3.875 in
